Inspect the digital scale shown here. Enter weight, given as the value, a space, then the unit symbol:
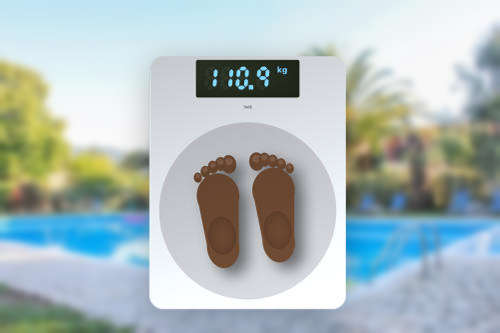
110.9 kg
